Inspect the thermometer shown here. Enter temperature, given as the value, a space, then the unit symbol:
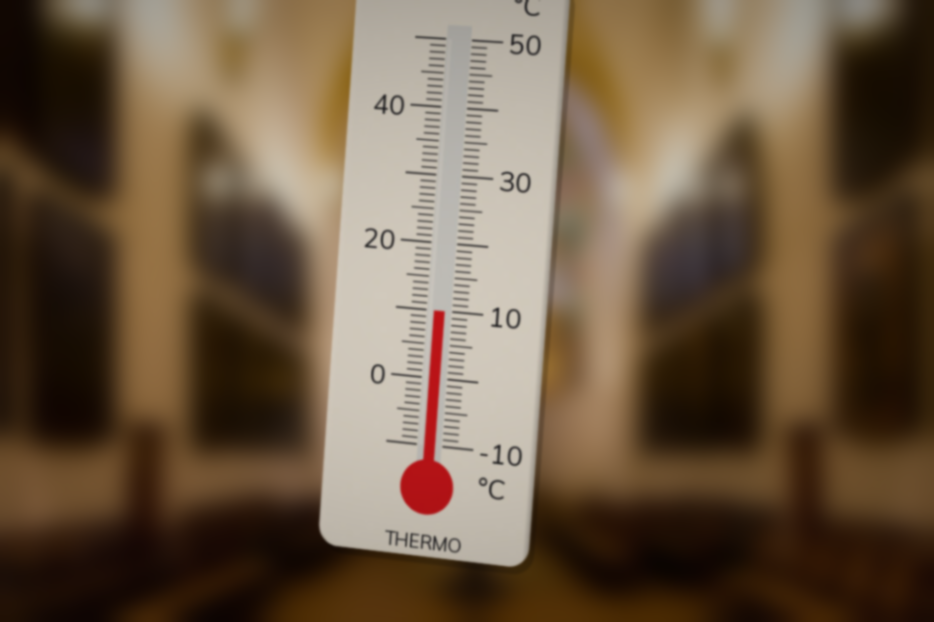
10 °C
